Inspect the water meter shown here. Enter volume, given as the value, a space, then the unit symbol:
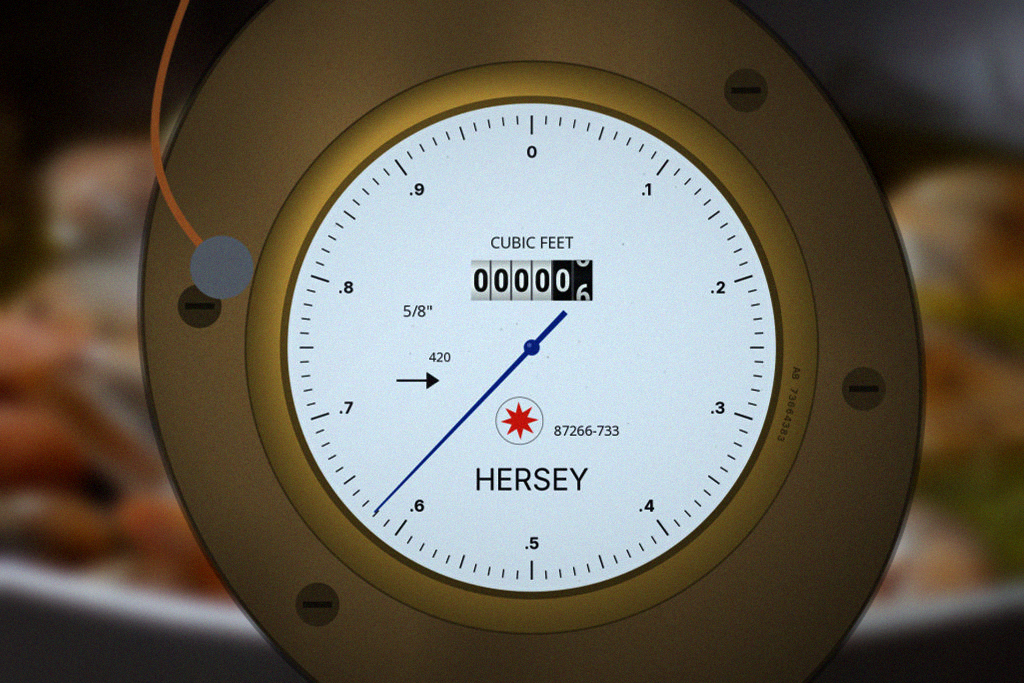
5.62 ft³
